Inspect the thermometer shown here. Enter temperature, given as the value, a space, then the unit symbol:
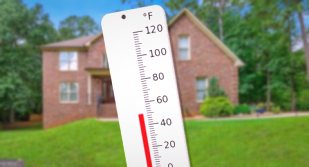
50 °F
